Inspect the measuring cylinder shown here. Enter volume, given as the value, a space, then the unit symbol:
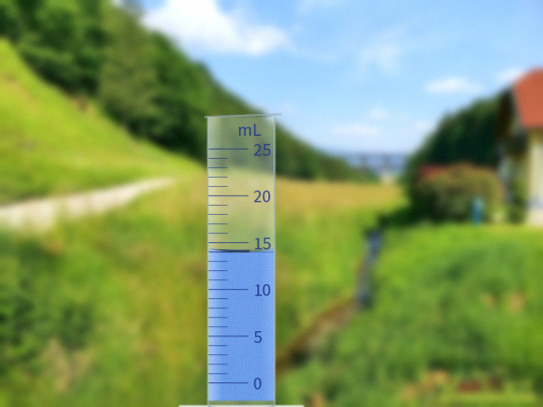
14 mL
